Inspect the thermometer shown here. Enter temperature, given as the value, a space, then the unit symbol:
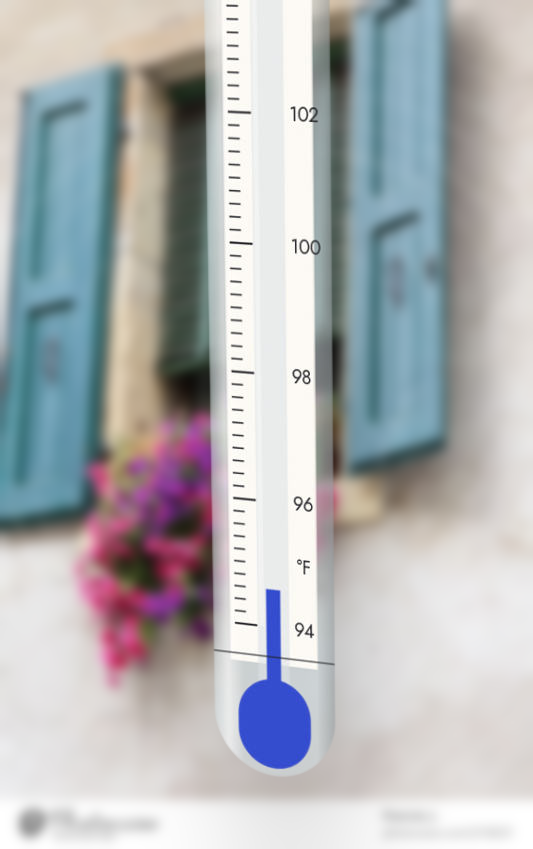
94.6 °F
